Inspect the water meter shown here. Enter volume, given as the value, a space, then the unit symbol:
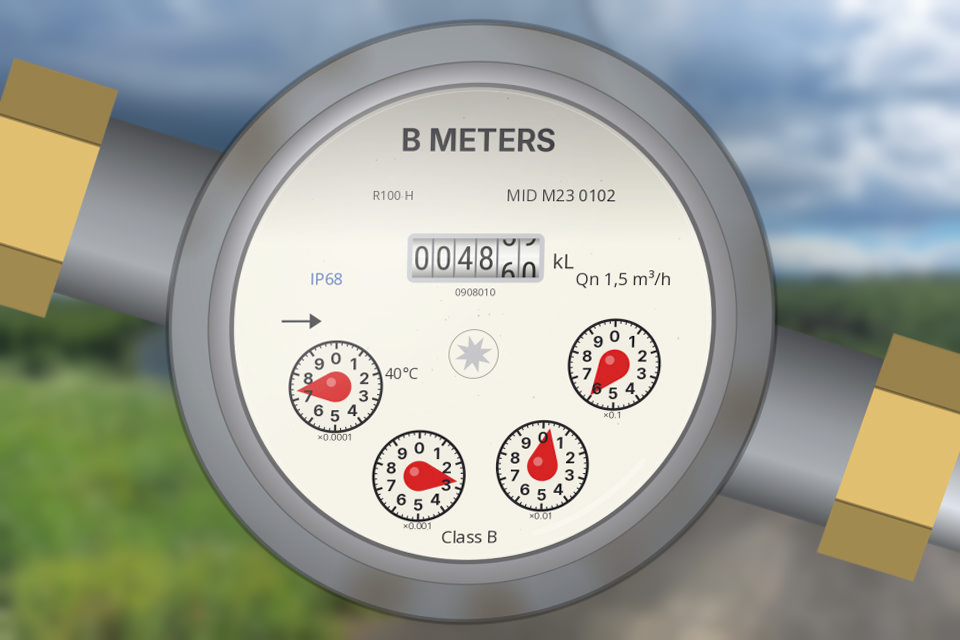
4859.6027 kL
